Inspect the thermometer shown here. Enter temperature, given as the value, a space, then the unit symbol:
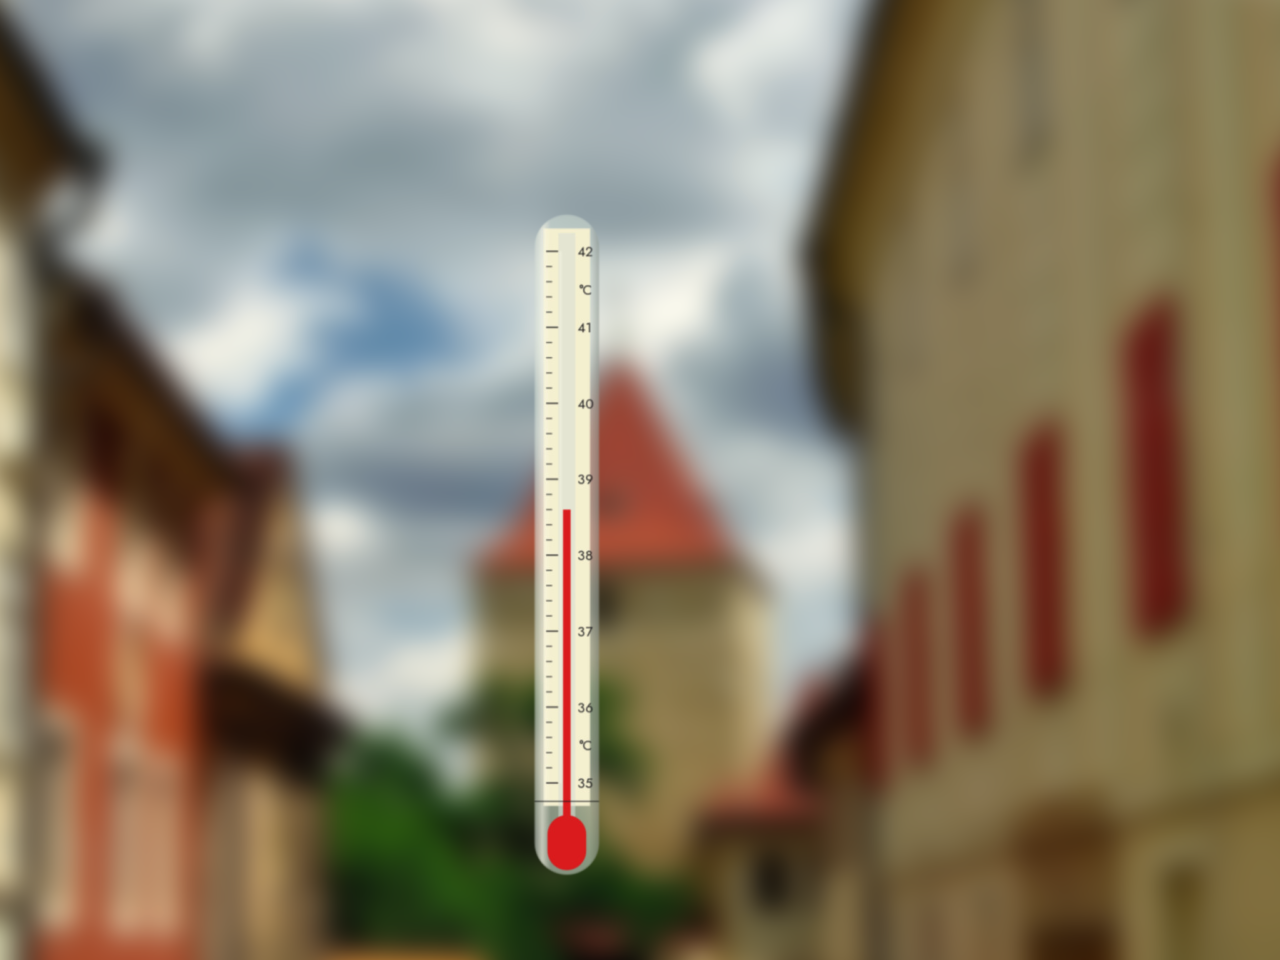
38.6 °C
